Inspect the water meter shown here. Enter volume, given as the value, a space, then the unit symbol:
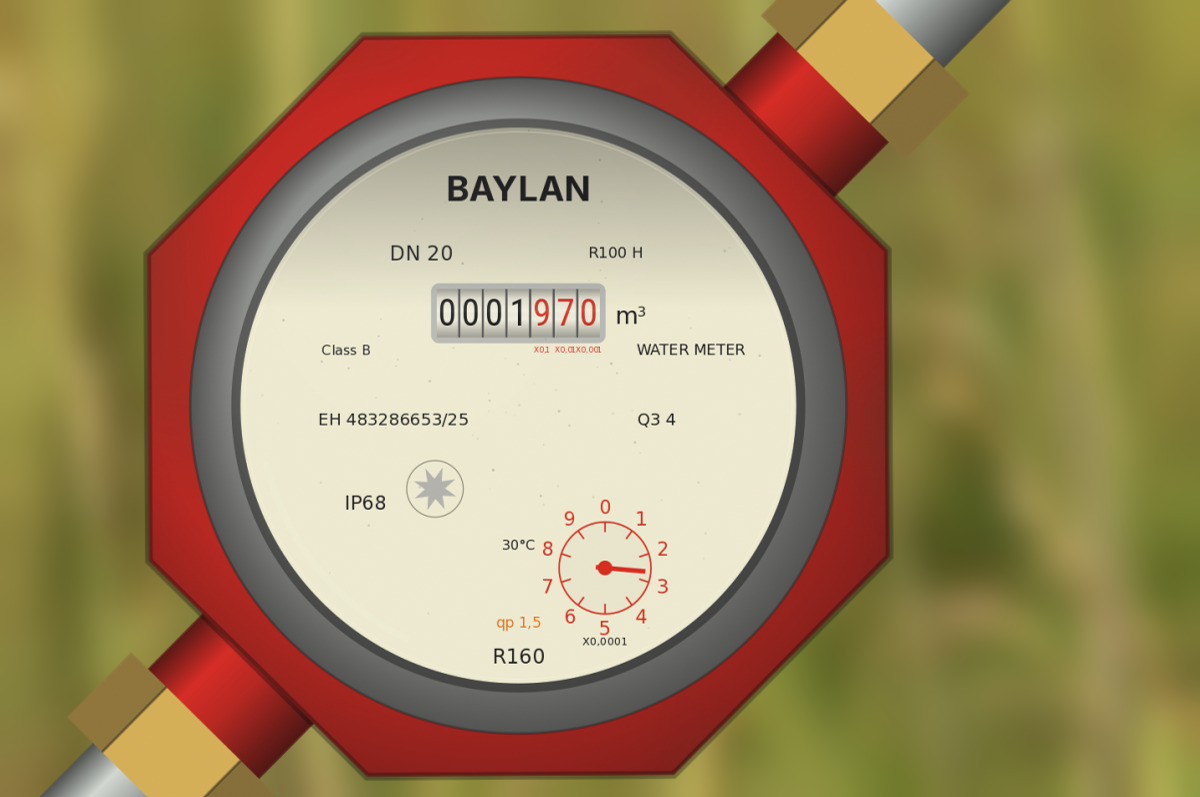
1.9702 m³
